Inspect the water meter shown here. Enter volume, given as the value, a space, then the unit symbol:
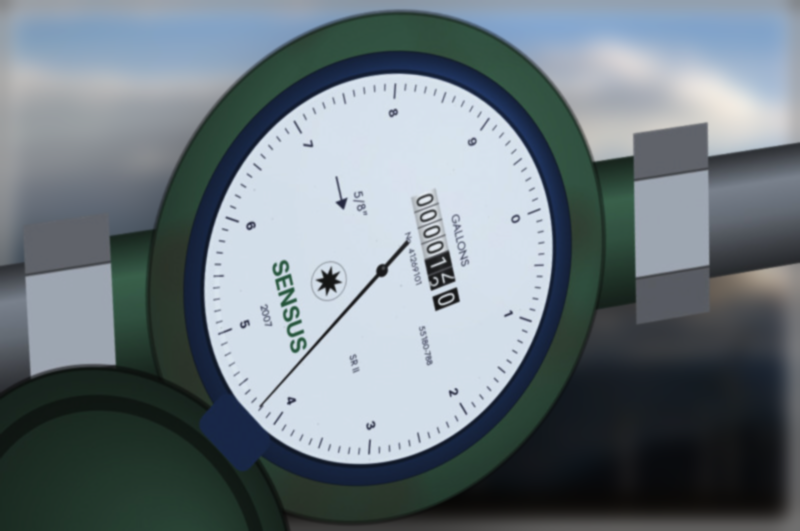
124.2 gal
